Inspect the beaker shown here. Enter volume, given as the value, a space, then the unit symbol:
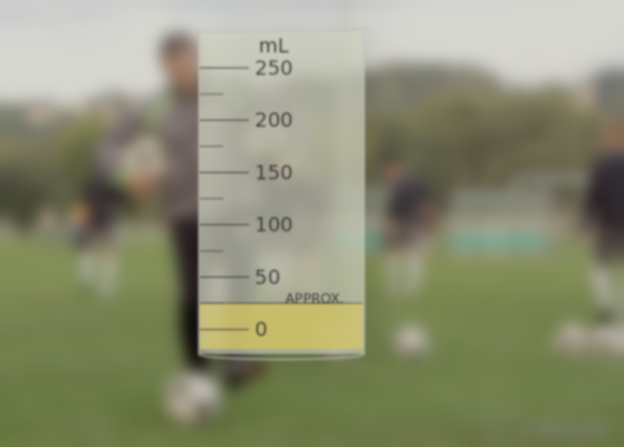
25 mL
